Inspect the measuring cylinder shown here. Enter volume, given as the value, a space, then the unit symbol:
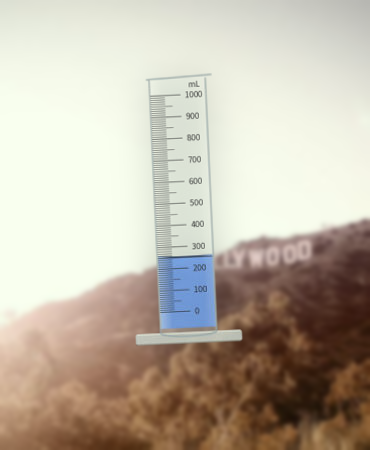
250 mL
